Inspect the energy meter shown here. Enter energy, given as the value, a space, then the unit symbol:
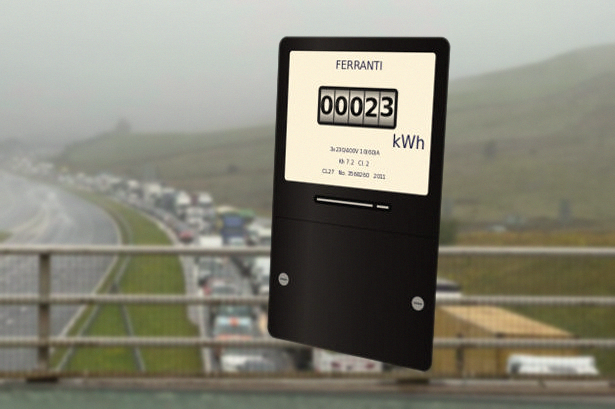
23 kWh
